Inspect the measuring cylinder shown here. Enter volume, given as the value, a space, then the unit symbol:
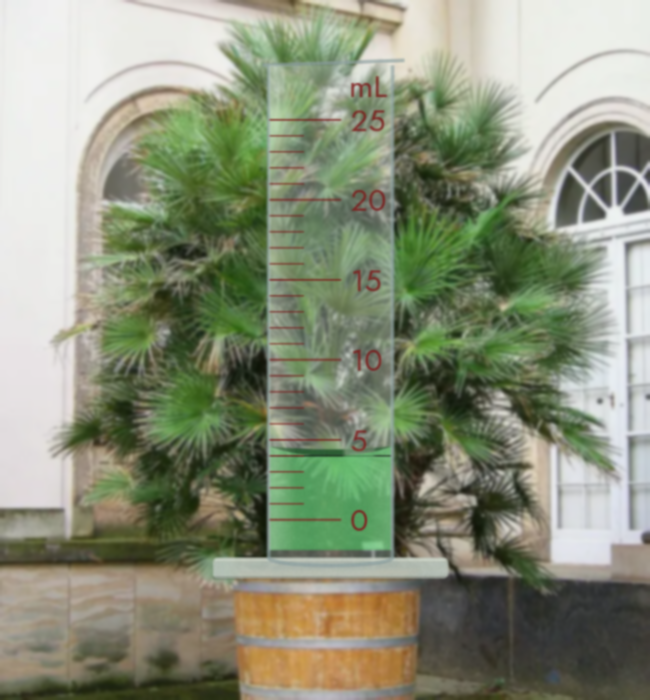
4 mL
